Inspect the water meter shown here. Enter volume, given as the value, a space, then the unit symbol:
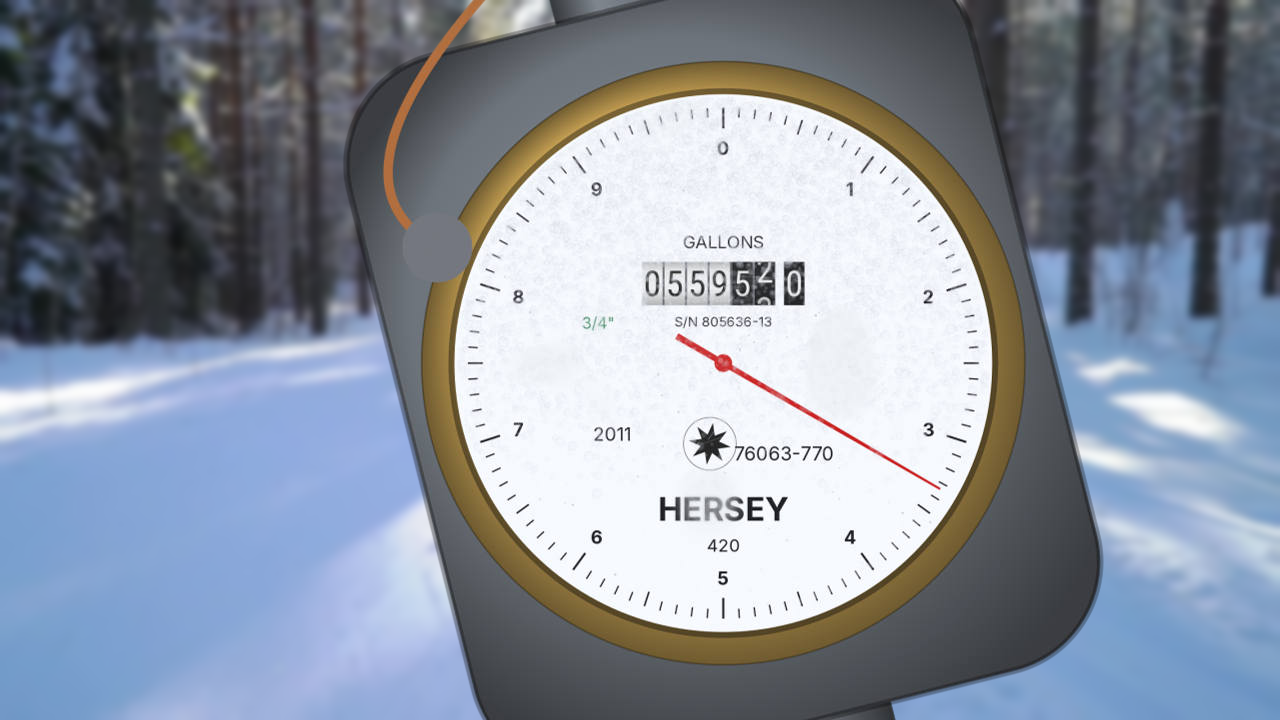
559523.3 gal
